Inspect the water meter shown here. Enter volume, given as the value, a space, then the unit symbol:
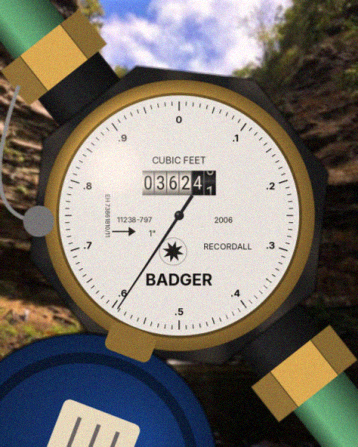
36240.59 ft³
